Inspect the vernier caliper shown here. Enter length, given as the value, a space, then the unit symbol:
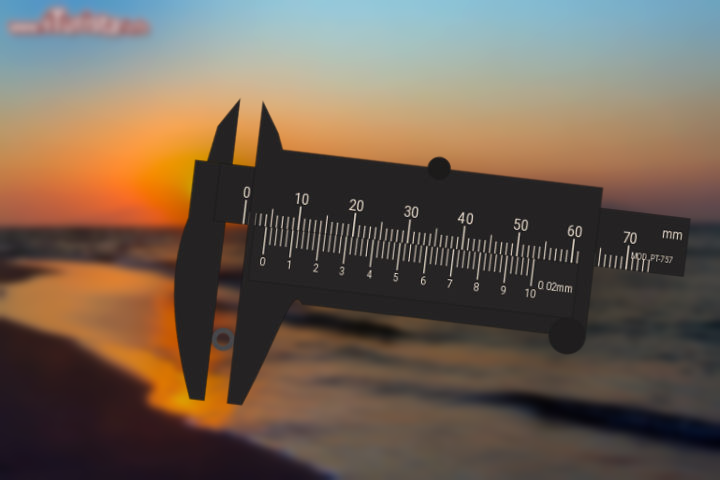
4.2 mm
